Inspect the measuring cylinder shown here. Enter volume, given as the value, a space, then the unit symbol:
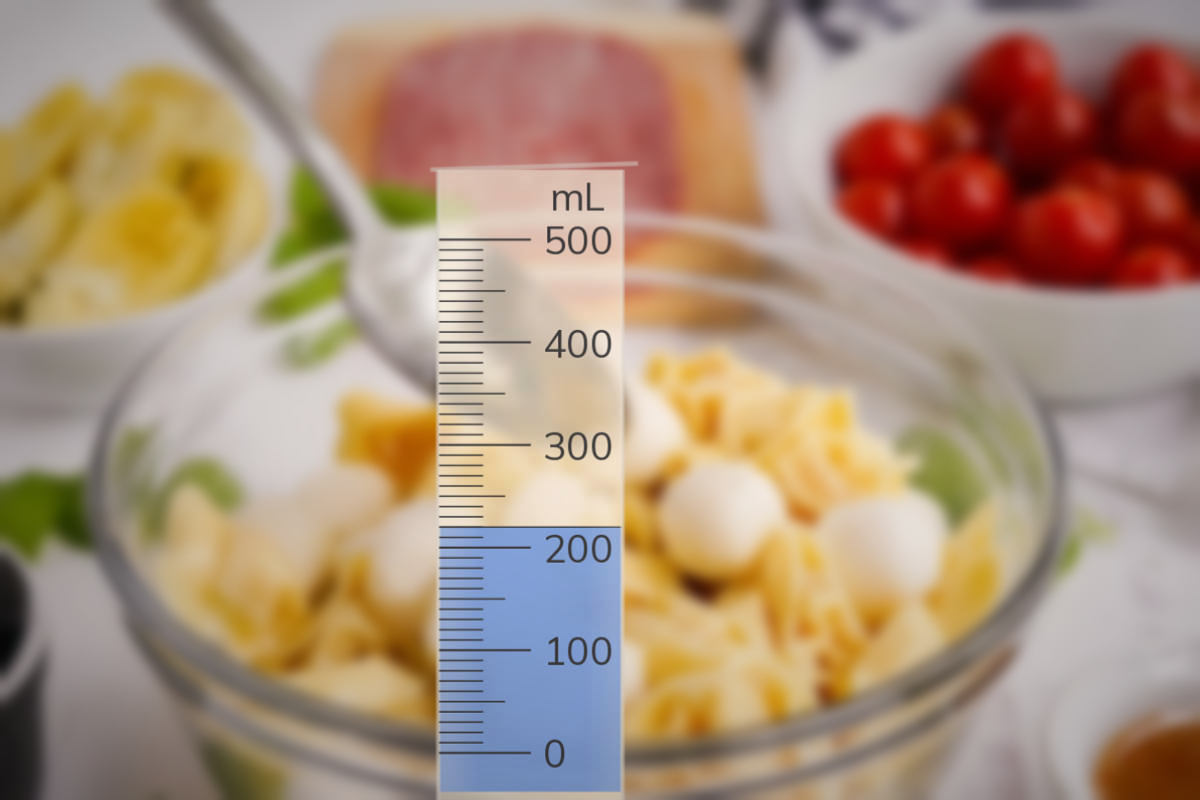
220 mL
